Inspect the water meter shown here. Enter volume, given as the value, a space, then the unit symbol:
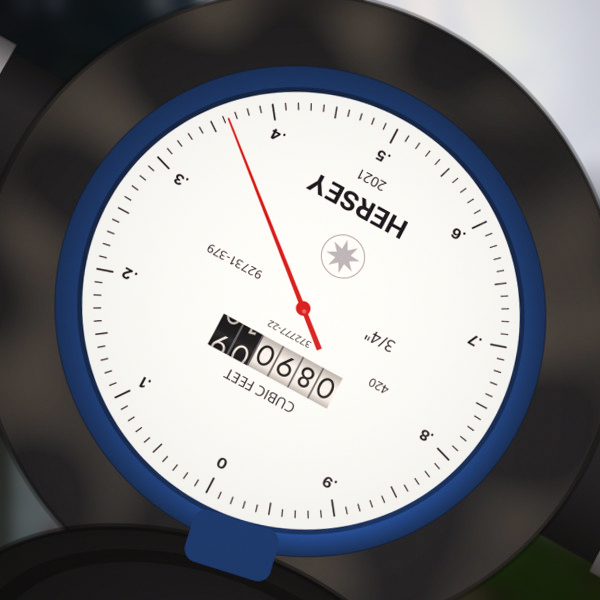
89009.36 ft³
